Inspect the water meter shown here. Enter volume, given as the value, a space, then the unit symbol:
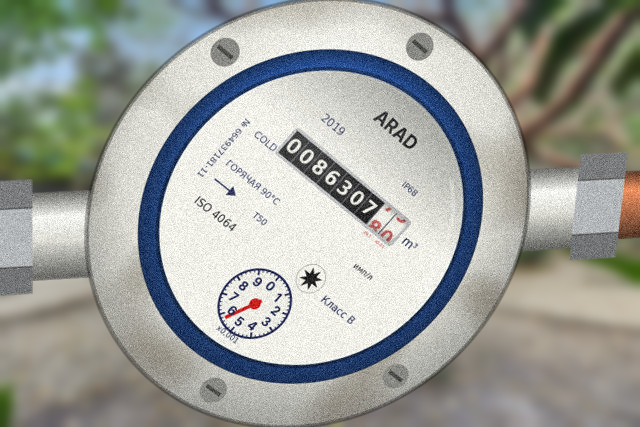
86307.795 m³
